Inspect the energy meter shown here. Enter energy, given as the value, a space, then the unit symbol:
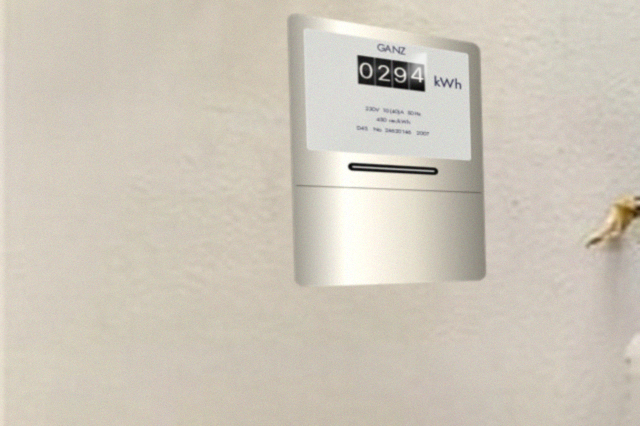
294 kWh
